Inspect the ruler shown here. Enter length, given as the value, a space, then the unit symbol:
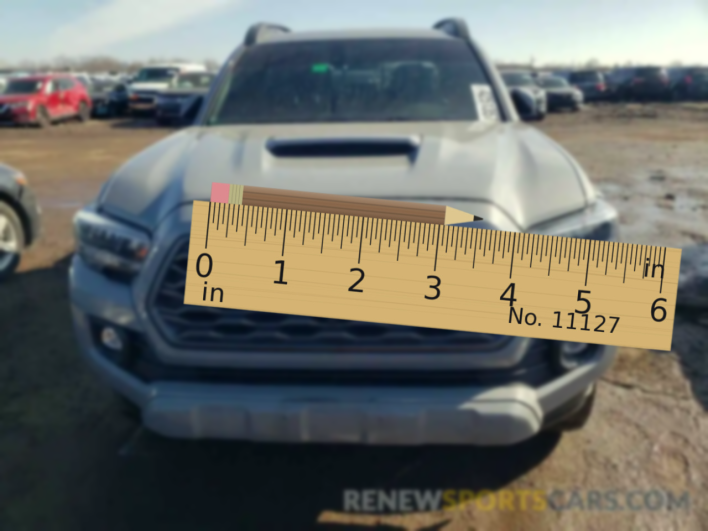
3.5625 in
